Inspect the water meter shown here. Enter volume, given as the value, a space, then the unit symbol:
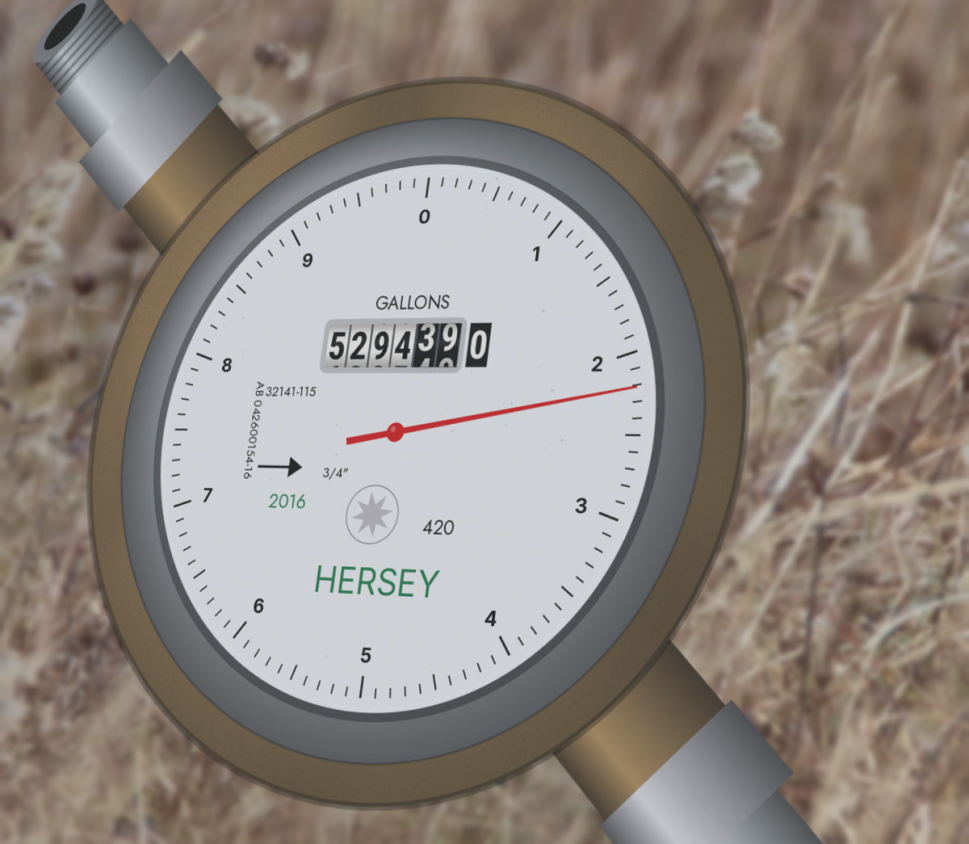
5294392.2 gal
